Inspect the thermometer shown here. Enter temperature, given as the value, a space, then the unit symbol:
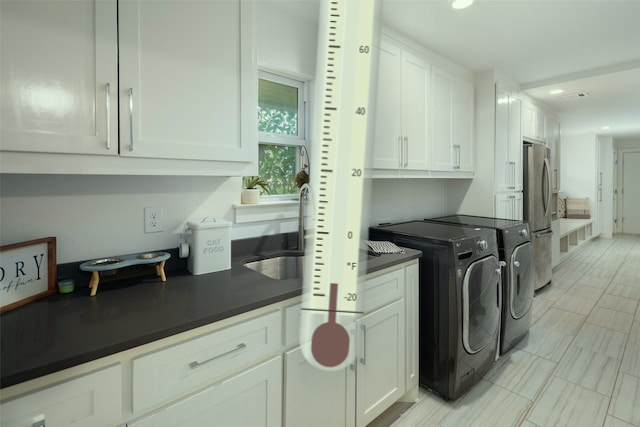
-16 °F
